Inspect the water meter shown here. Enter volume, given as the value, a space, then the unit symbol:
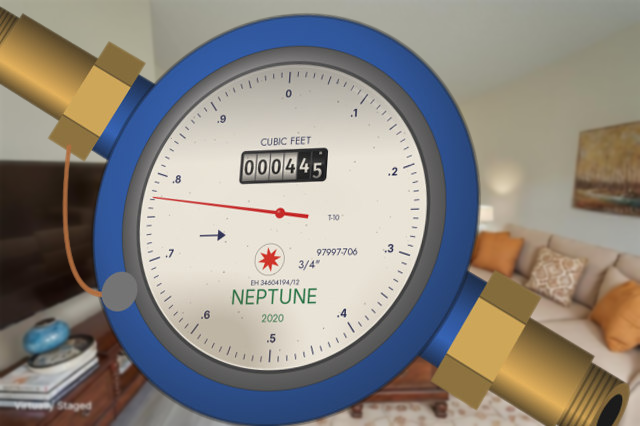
444.77 ft³
